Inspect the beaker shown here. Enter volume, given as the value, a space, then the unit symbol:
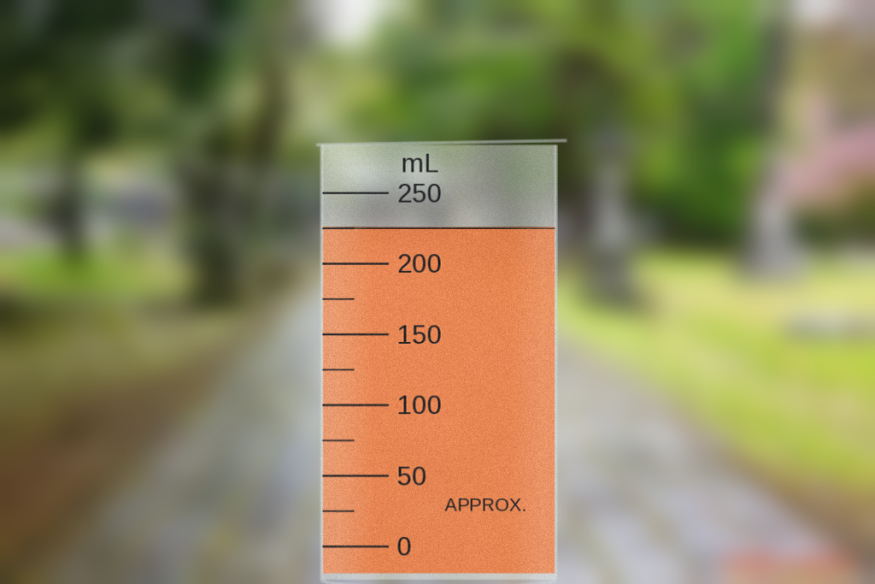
225 mL
